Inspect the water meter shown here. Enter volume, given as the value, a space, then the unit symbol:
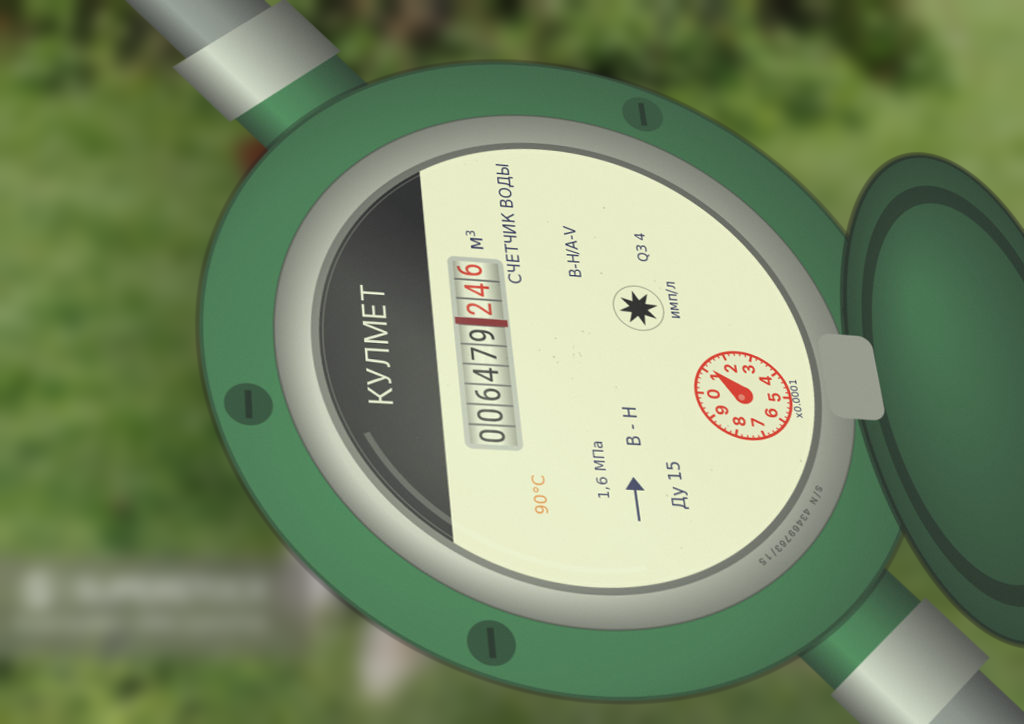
6479.2461 m³
